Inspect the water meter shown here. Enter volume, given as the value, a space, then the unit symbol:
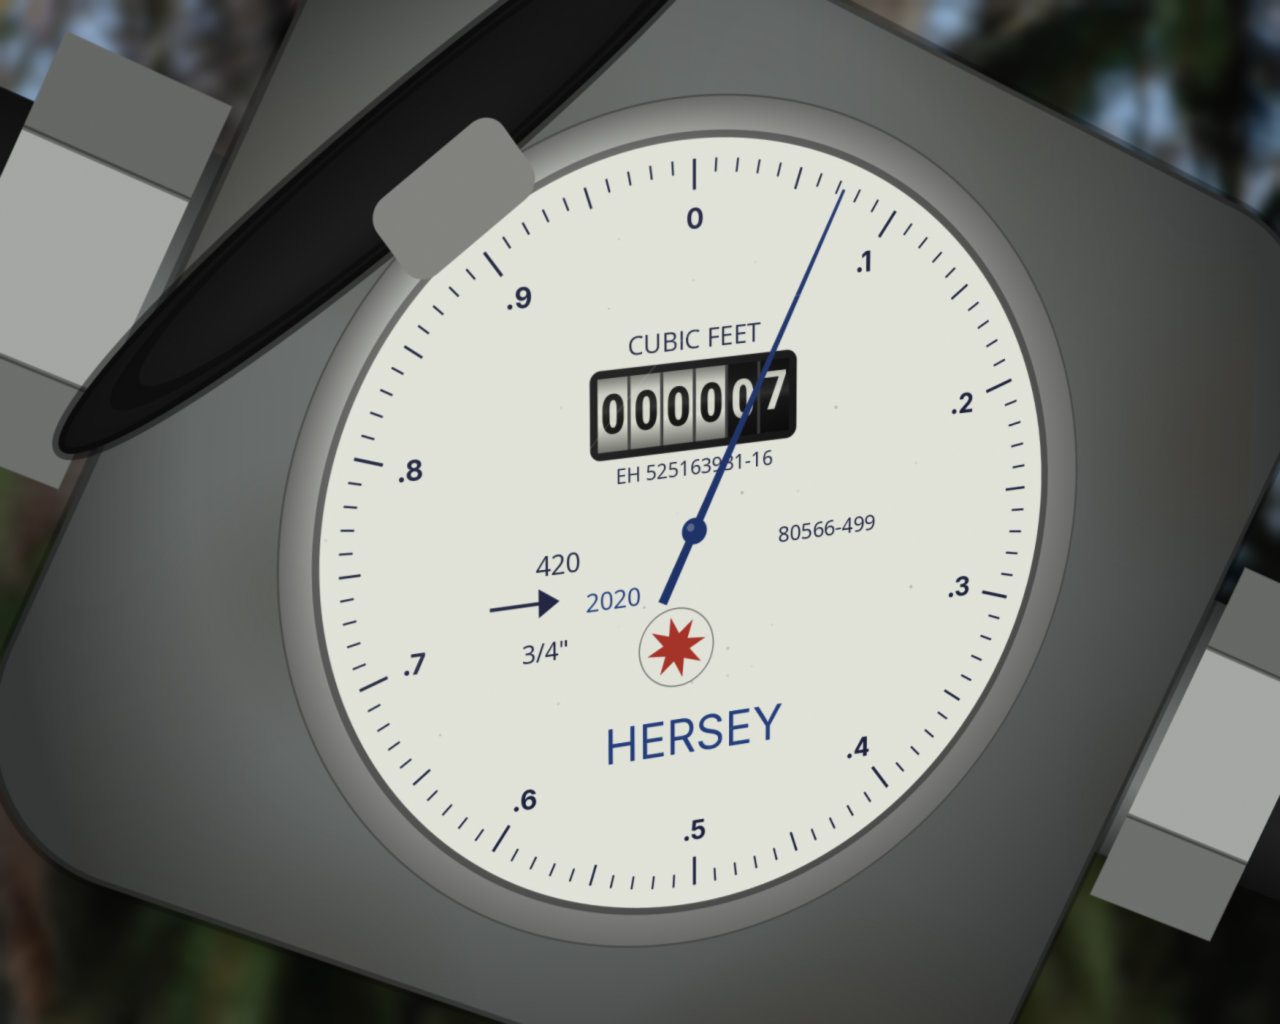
7.07 ft³
